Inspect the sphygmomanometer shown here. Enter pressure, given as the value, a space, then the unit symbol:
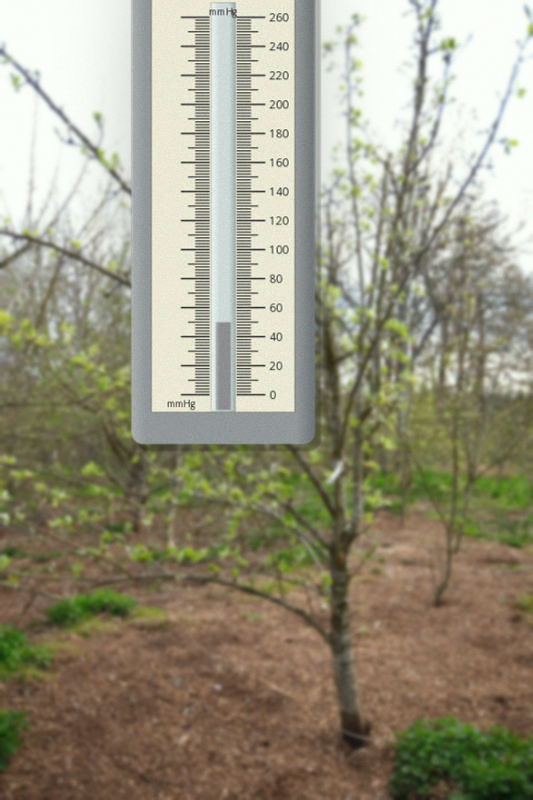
50 mmHg
